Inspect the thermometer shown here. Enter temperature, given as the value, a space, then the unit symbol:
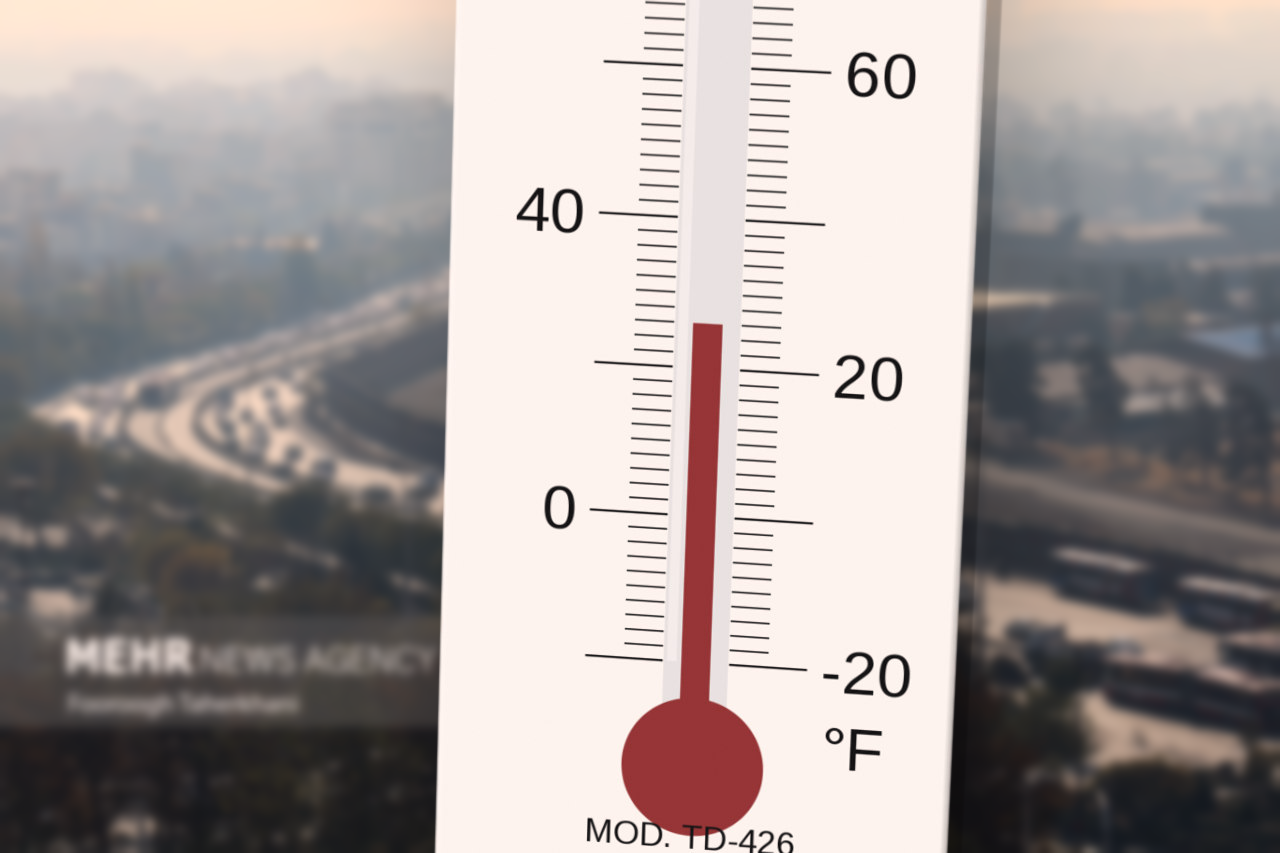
26 °F
